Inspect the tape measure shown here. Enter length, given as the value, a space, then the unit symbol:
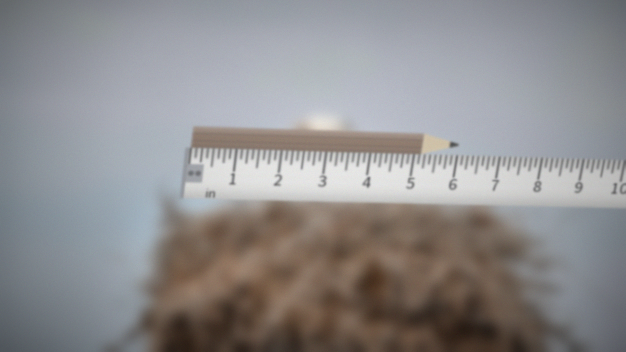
6 in
